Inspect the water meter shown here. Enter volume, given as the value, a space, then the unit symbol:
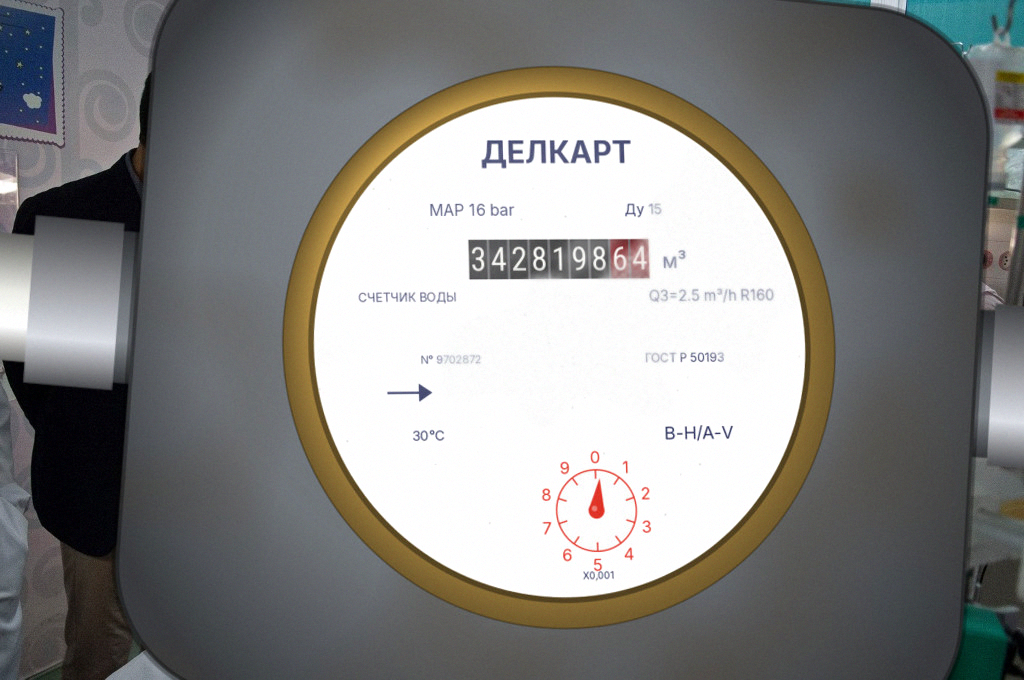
3428198.640 m³
